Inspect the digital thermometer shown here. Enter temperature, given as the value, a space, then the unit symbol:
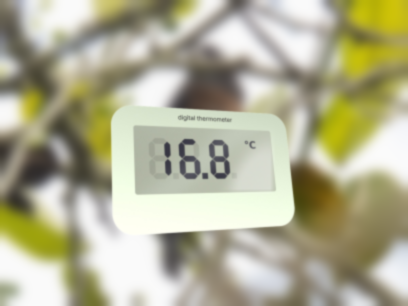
16.8 °C
